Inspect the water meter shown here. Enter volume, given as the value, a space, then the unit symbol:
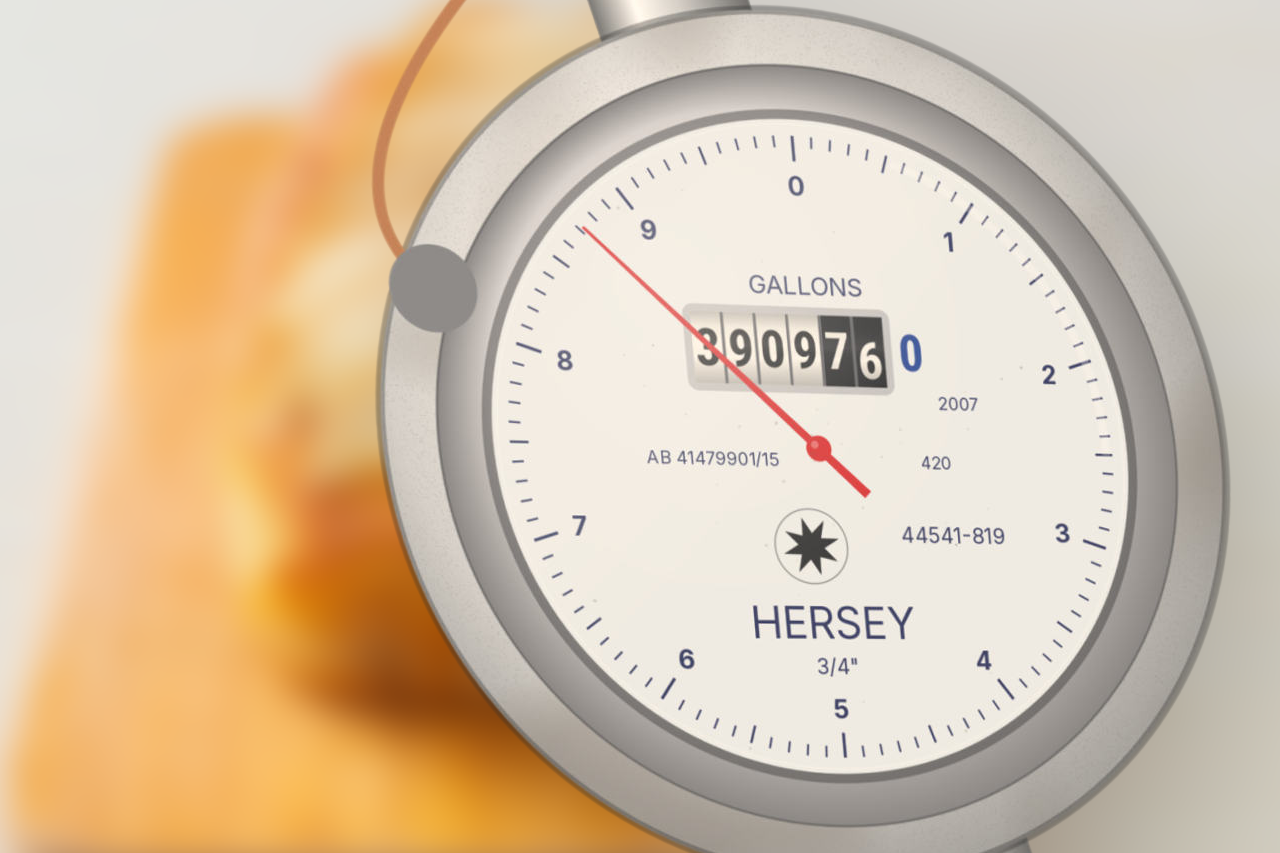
3909758.7 gal
